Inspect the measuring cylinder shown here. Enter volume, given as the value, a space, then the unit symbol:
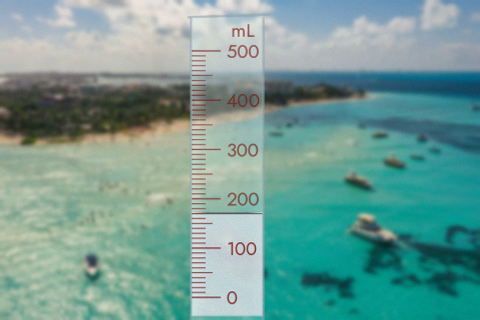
170 mL
